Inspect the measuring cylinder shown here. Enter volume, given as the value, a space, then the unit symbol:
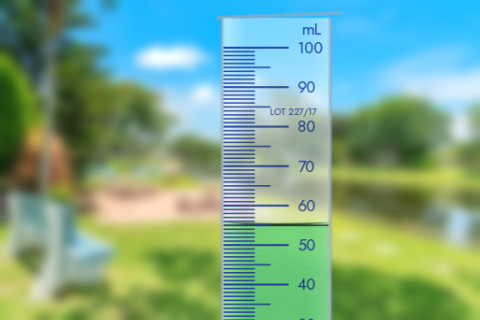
55 mL
